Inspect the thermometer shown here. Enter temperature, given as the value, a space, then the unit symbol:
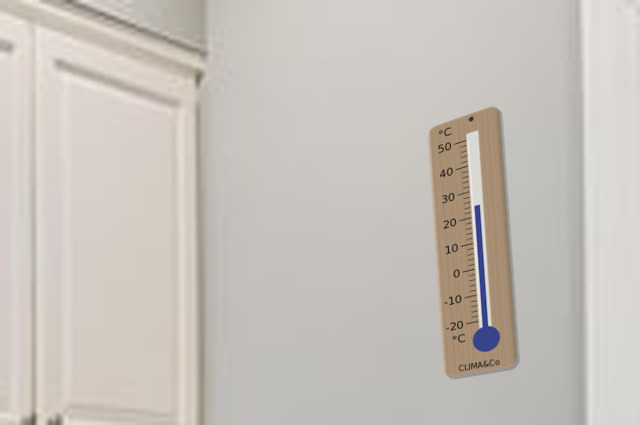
24 °C
